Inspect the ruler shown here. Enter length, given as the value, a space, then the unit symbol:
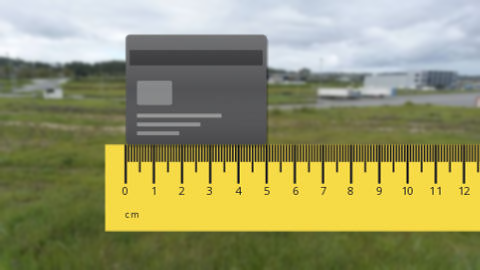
5 cm
